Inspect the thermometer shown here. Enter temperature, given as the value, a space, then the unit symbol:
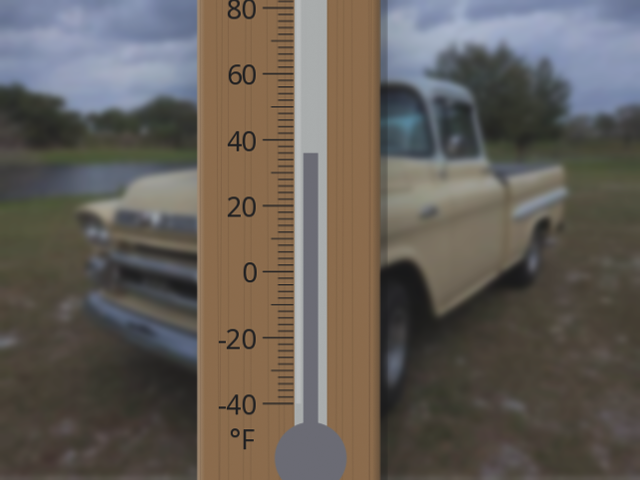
36 °F
